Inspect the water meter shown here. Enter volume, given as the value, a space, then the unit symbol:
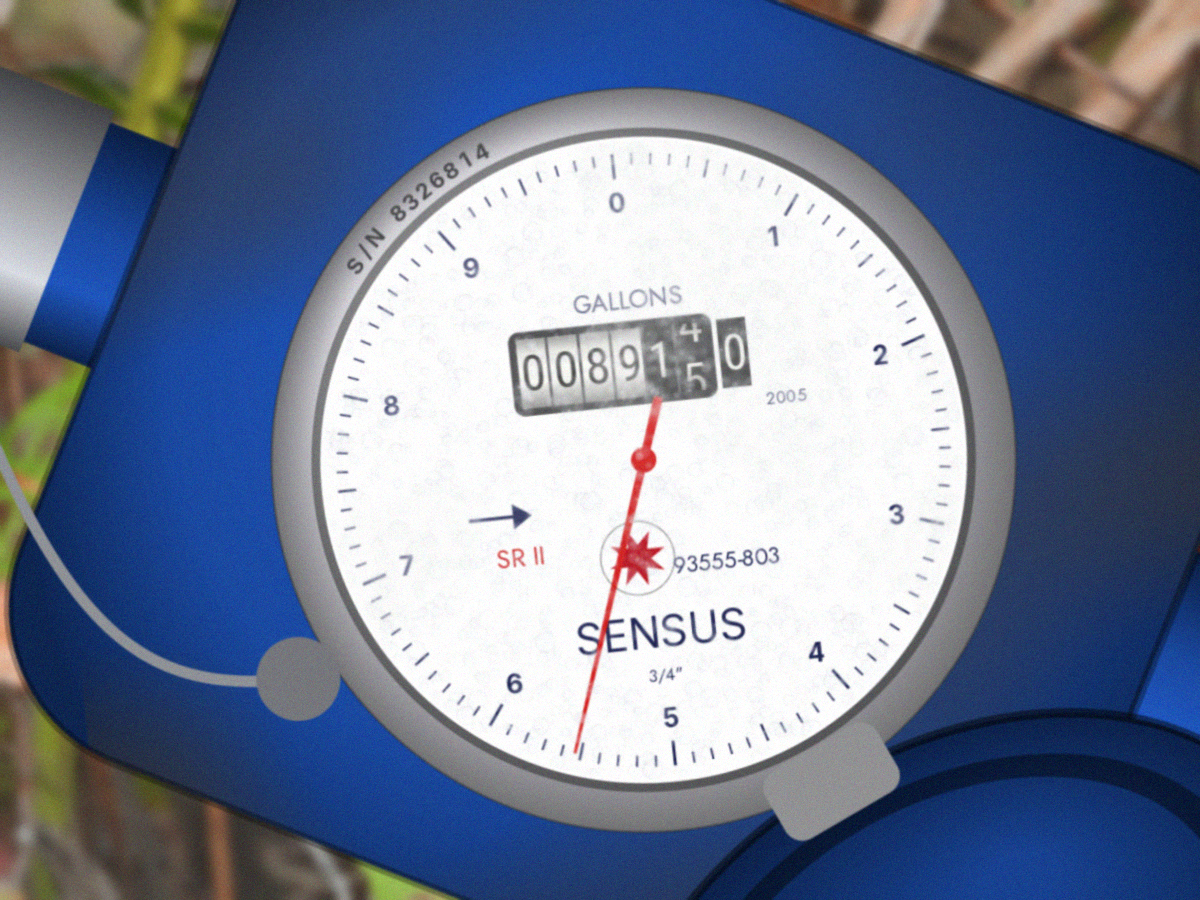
89145.5 gal
